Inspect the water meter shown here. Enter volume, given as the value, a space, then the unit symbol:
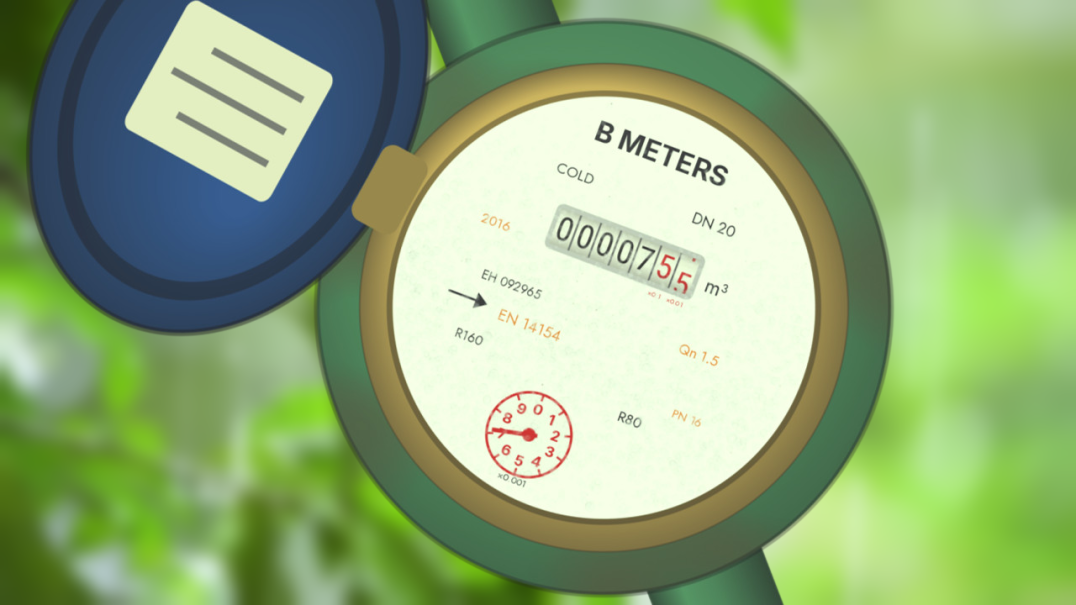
7.547 m³
